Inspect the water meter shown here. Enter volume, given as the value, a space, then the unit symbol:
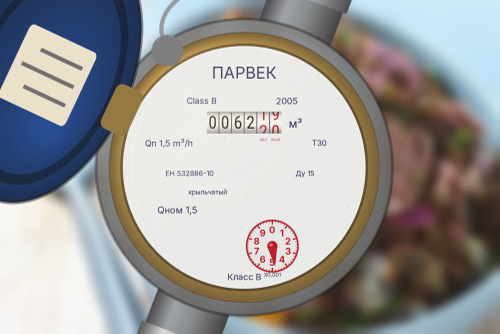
62.194 m³
